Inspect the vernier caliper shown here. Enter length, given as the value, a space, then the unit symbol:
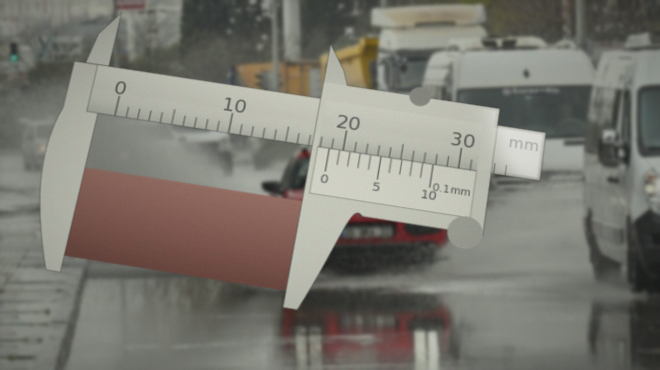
18.8 mm
